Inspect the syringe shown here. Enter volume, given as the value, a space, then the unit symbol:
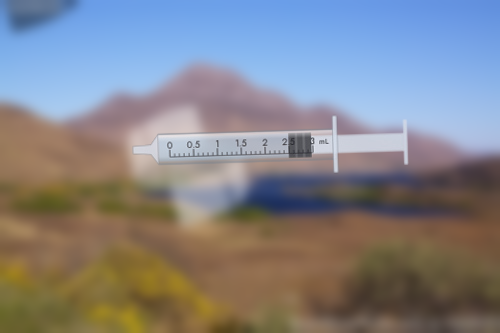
2.5 mL
